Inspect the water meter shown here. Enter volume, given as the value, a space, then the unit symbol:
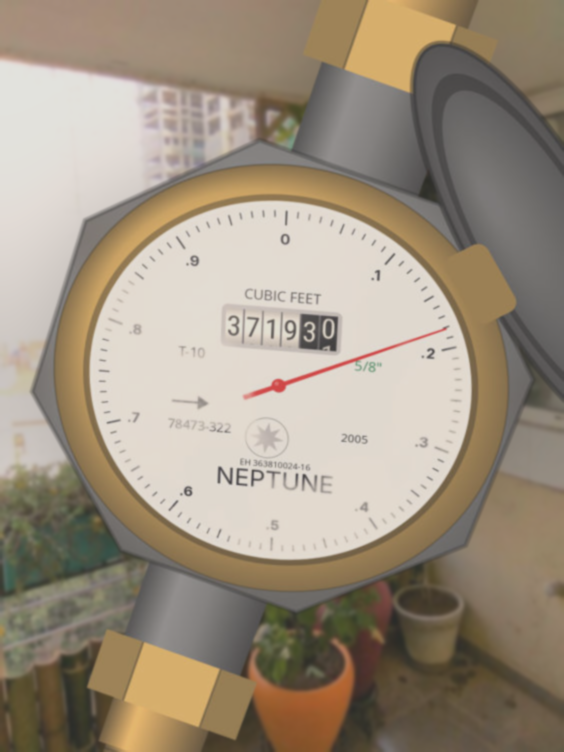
371930.18 ft³
